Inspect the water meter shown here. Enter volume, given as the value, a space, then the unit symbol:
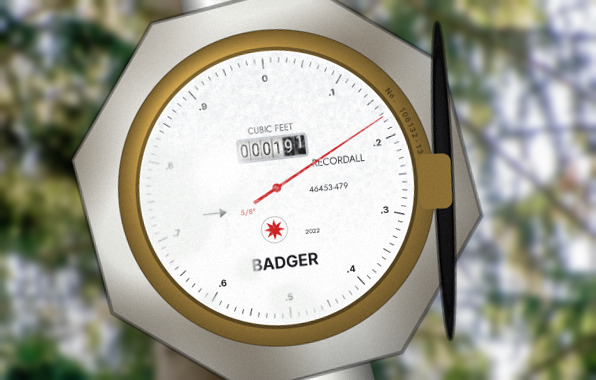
191.17 ft³
